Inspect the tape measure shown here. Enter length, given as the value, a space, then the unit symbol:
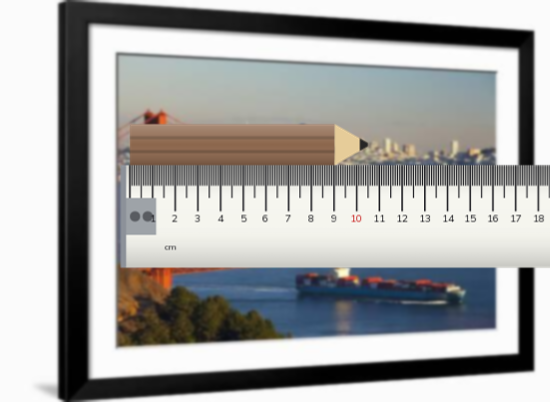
10.5 cm
